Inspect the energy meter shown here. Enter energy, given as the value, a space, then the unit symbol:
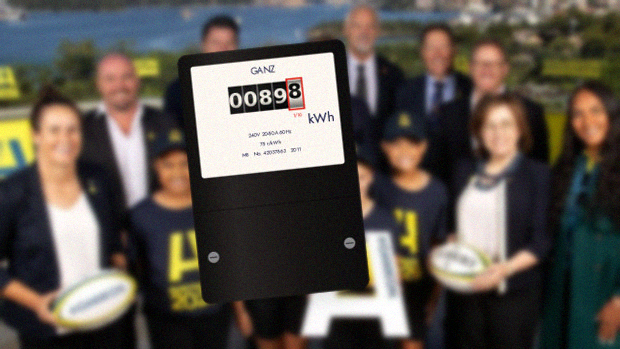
89.8 kWh
